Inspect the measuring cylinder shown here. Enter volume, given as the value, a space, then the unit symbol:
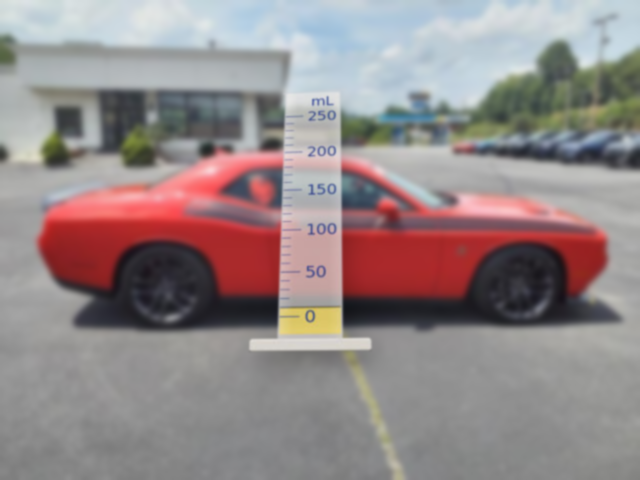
10 mL
